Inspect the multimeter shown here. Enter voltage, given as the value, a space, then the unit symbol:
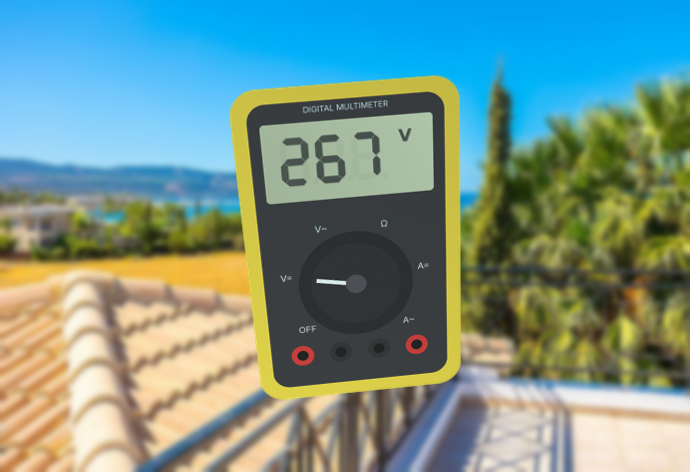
267 V
